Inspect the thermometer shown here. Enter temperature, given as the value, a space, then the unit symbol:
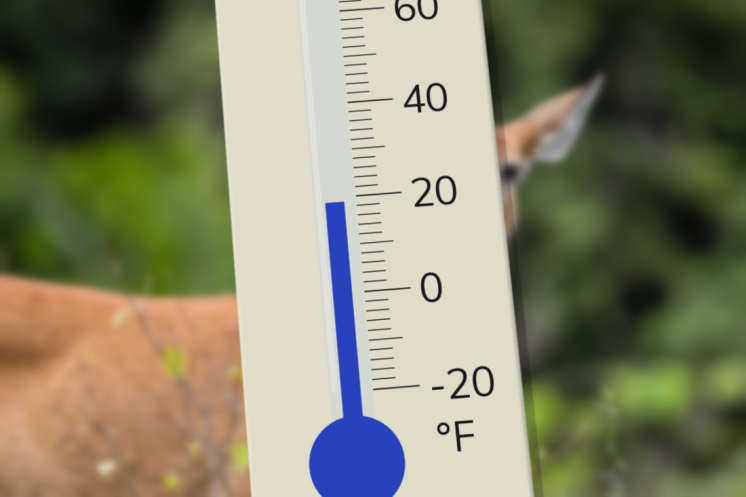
19 °F
